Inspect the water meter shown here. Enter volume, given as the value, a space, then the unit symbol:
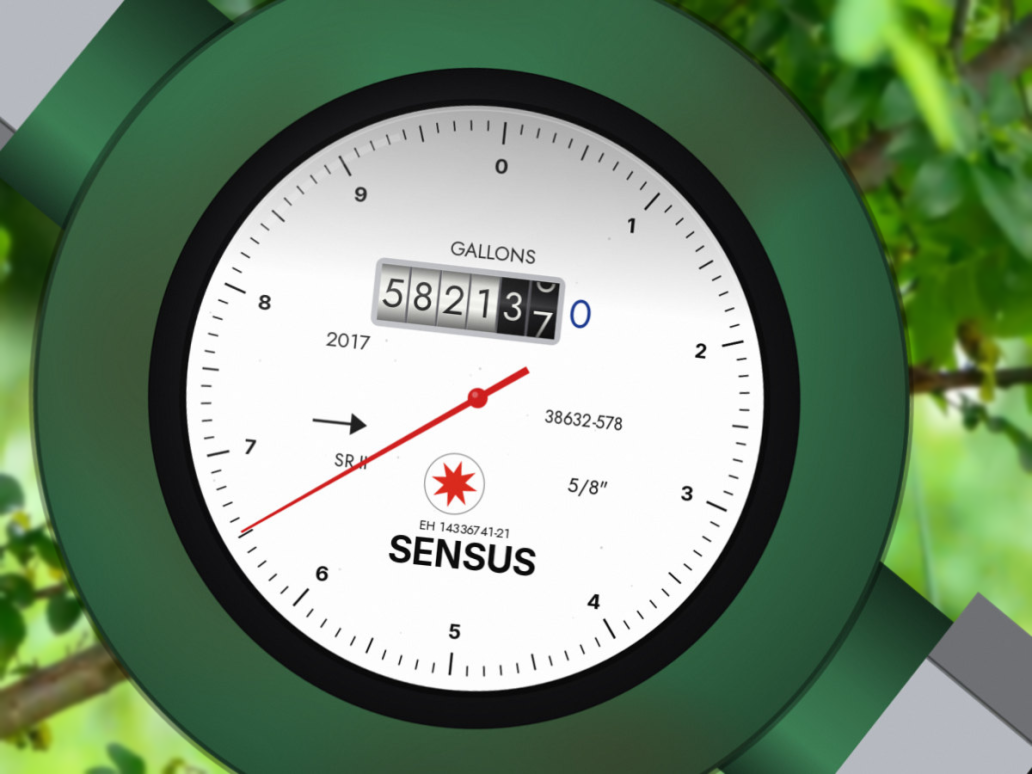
5821366.5 gal
